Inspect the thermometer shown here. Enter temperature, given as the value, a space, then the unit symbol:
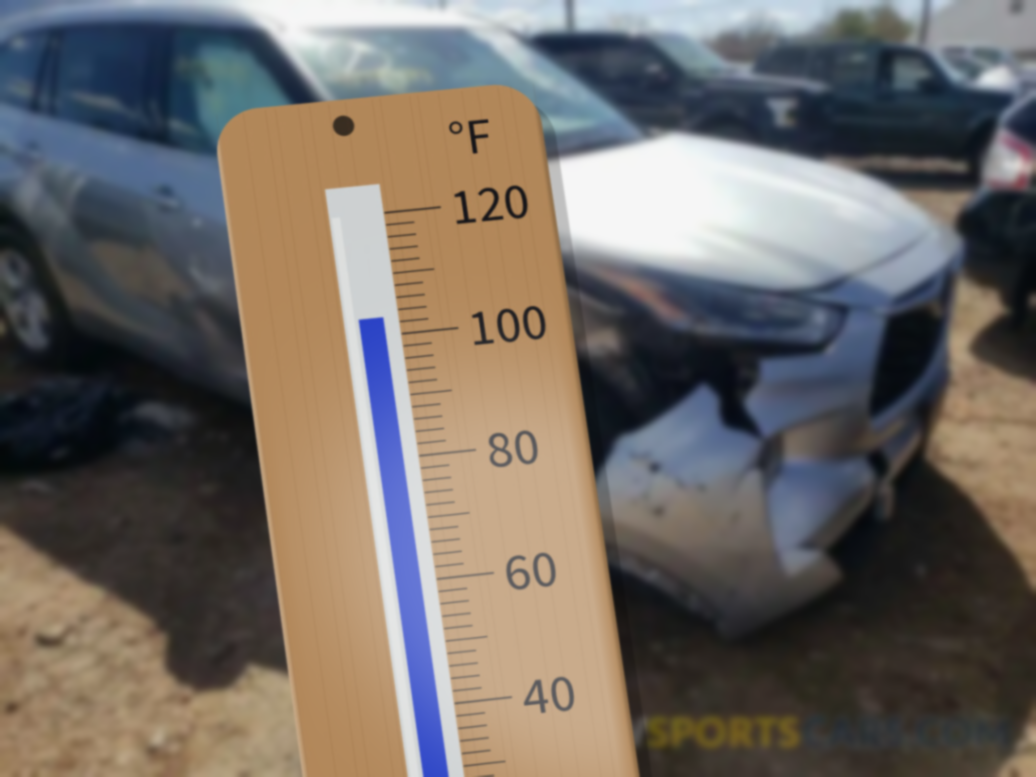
103 °F
